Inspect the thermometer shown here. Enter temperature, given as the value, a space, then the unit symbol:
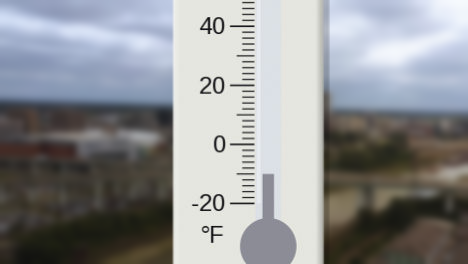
-10 °F
